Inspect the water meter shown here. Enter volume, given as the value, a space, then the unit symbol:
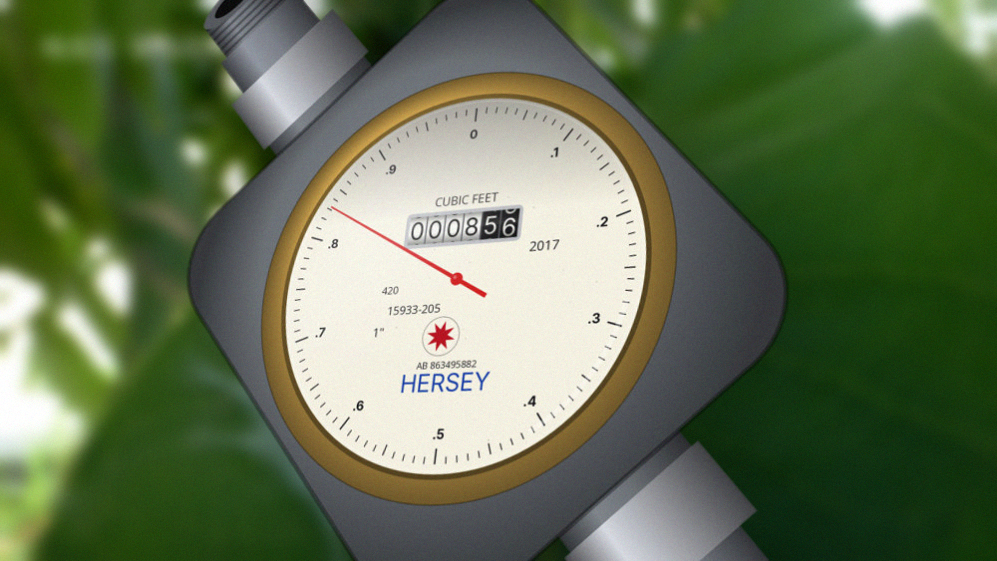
855.83 ft³
